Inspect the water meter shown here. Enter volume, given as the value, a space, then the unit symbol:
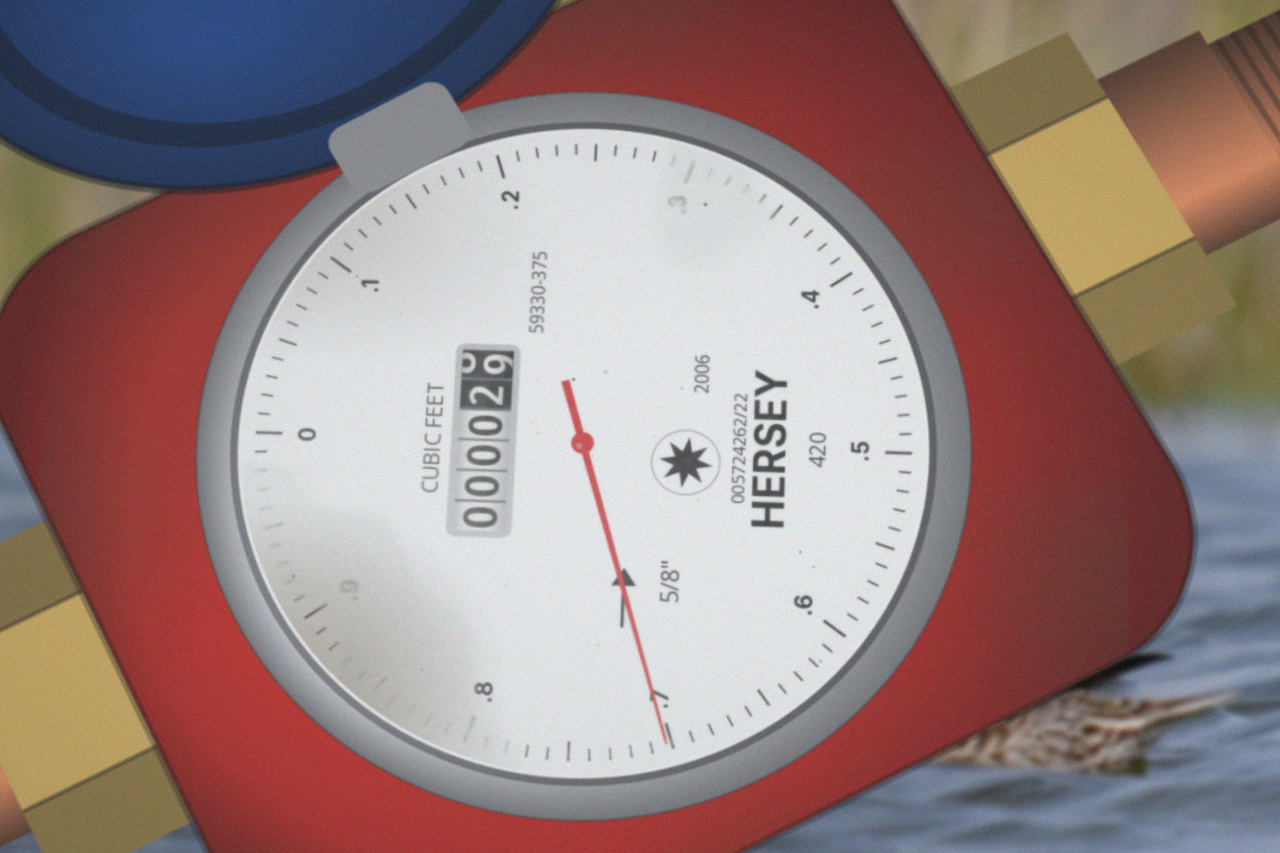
28.70 ft³
